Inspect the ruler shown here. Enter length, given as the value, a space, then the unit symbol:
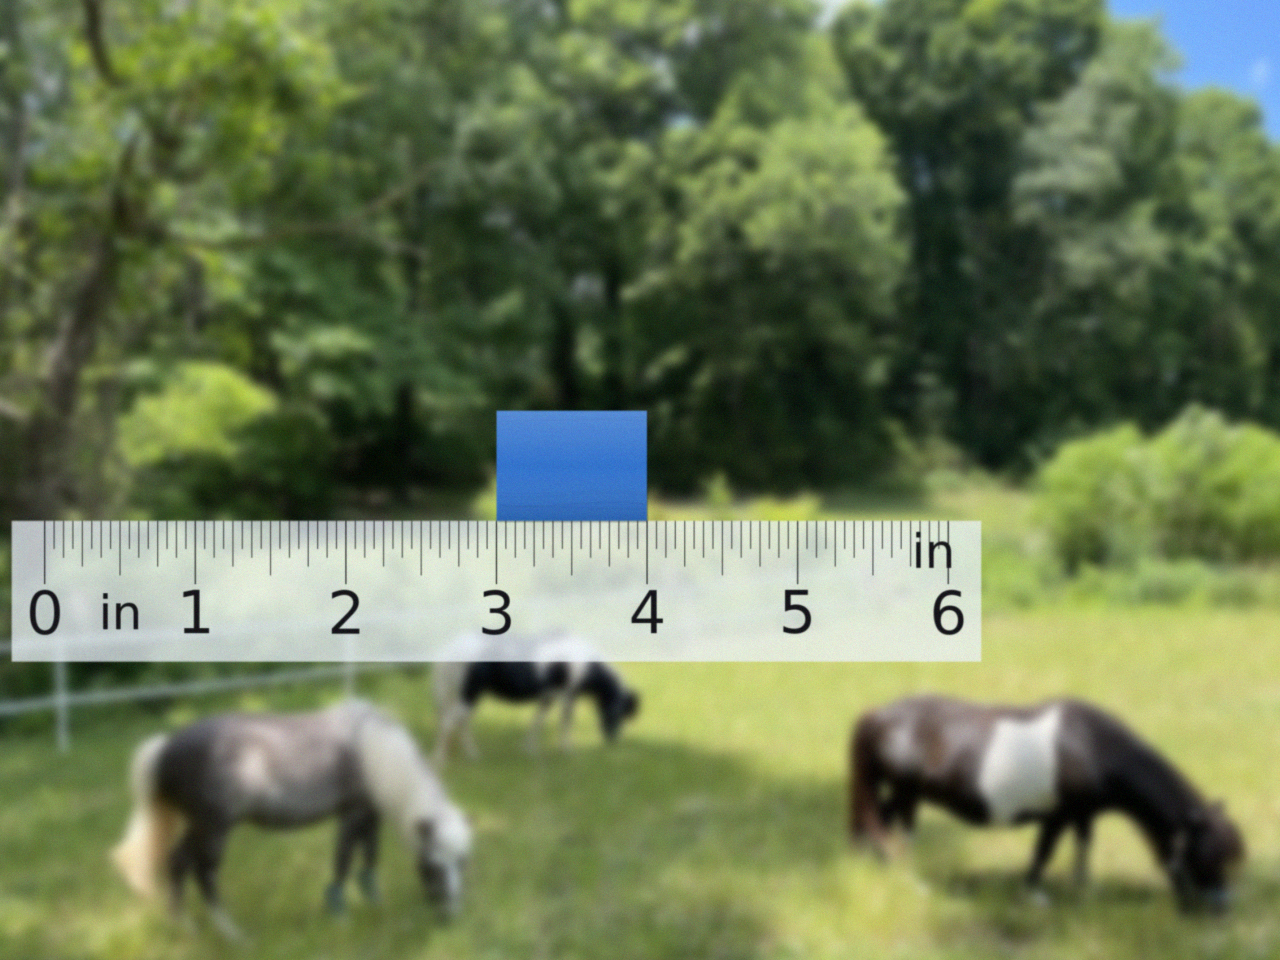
1 in
